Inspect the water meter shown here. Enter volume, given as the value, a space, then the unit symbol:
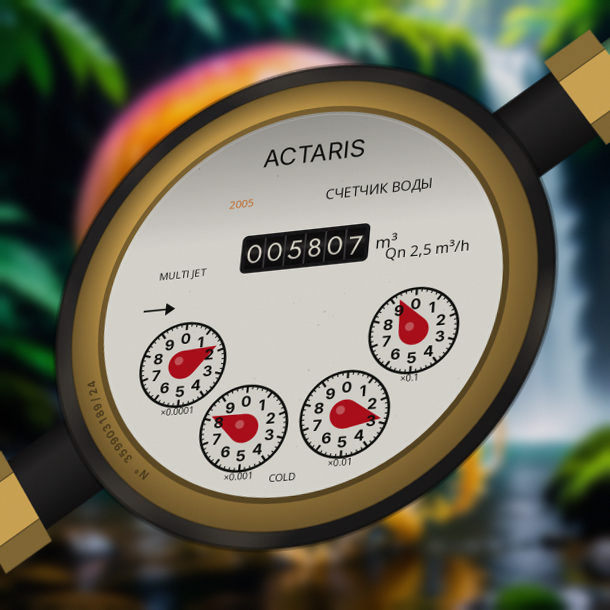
5806.9281 m³
